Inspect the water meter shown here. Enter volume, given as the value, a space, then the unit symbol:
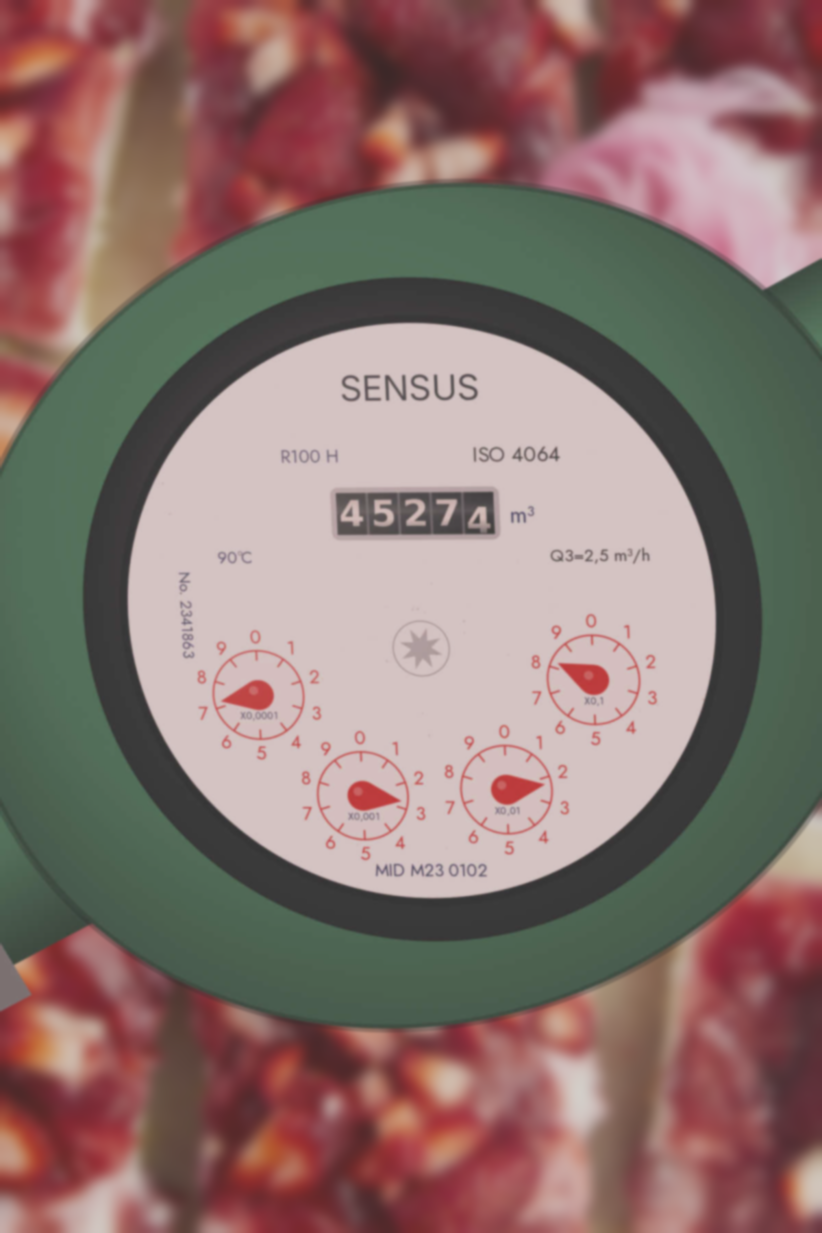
45273.8227 m³
